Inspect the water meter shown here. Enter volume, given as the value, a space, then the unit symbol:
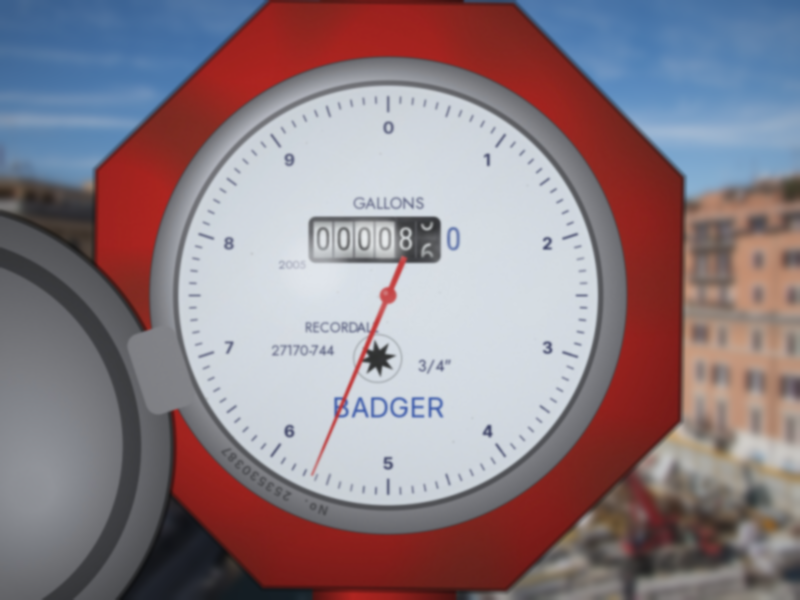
855.6 gal
